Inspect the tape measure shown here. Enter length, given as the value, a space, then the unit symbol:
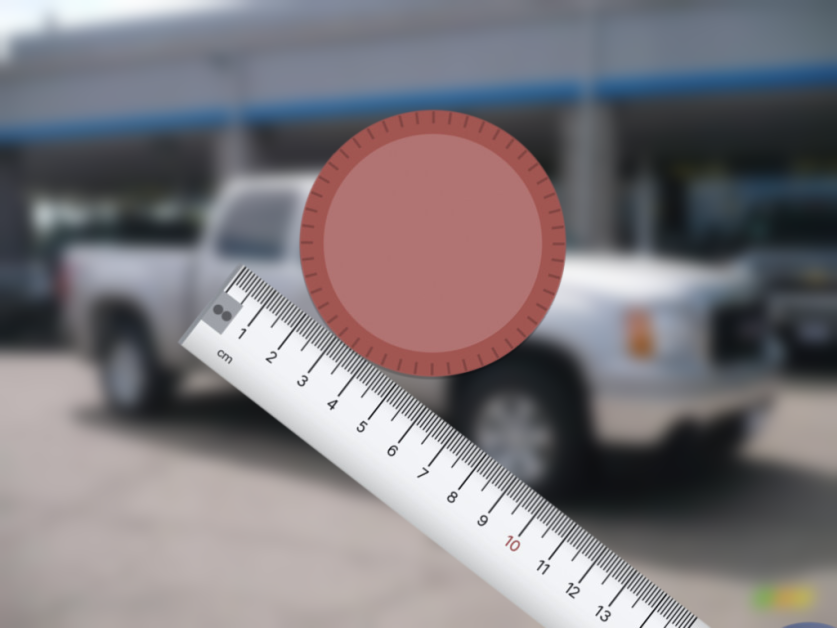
7 cm
